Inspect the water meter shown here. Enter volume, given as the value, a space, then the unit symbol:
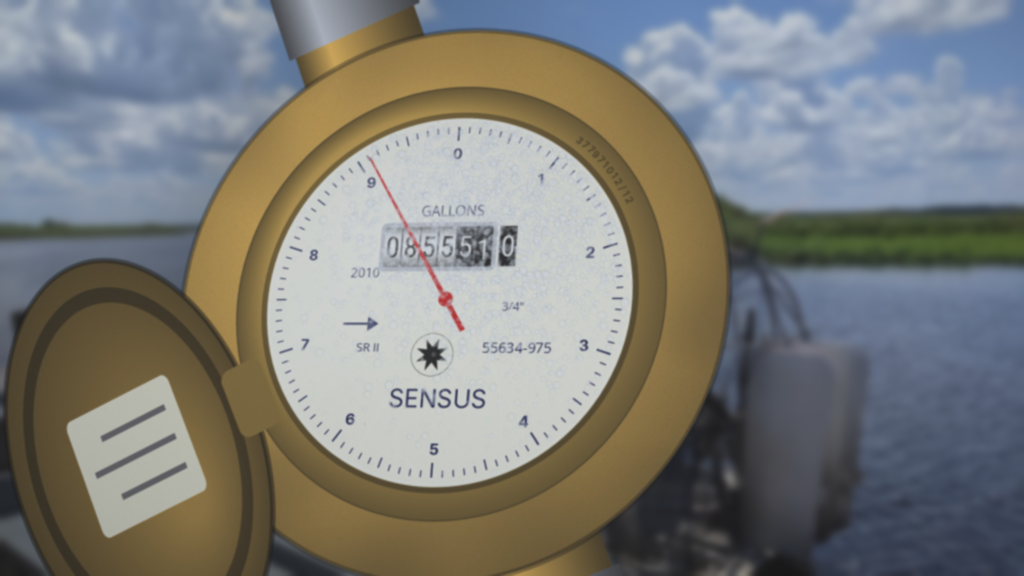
855509.1 gal
